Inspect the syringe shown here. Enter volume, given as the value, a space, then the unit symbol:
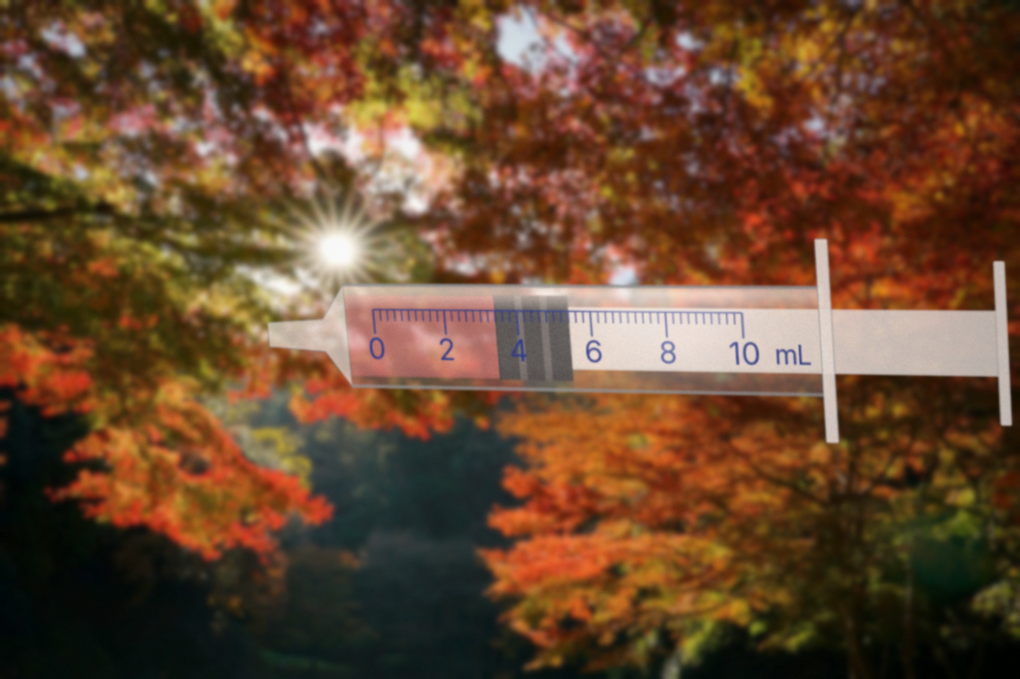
3.4 mL
